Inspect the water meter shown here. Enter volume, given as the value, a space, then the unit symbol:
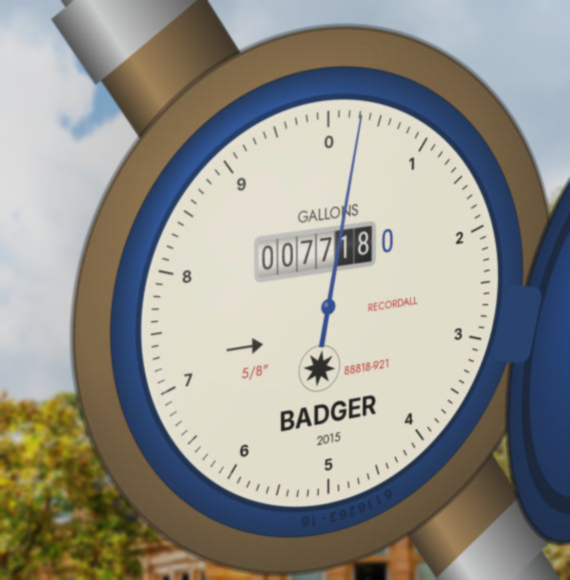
77180.3 gal
